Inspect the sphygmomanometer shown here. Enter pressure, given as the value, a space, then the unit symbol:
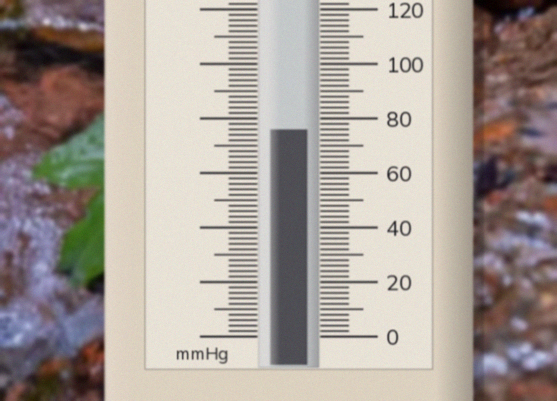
76 mmHg
